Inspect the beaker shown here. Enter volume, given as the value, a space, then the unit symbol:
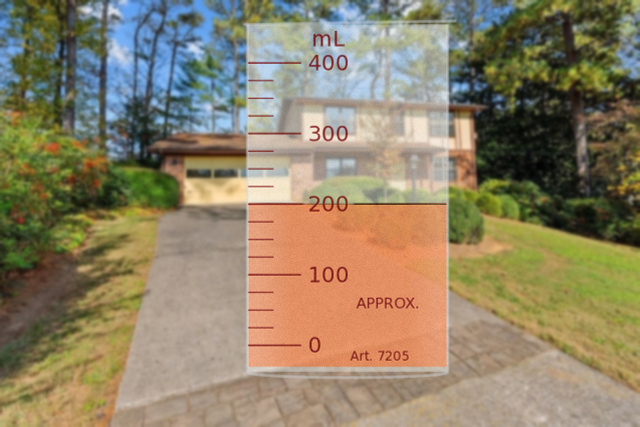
200 mL
